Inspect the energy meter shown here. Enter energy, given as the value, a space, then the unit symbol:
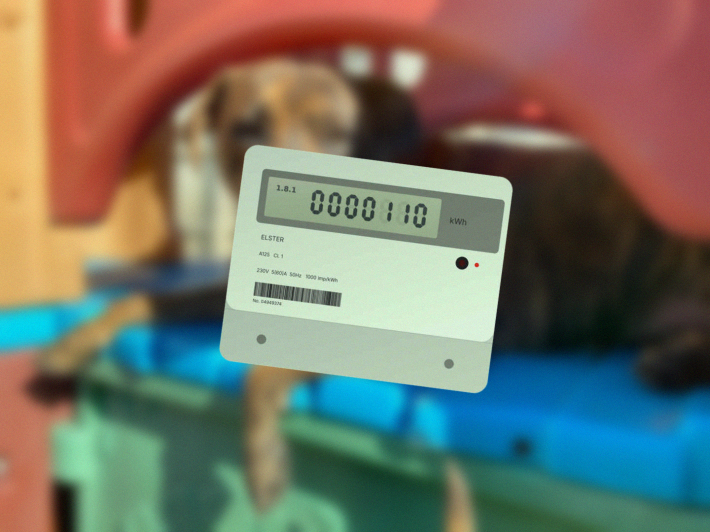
110 kWh
